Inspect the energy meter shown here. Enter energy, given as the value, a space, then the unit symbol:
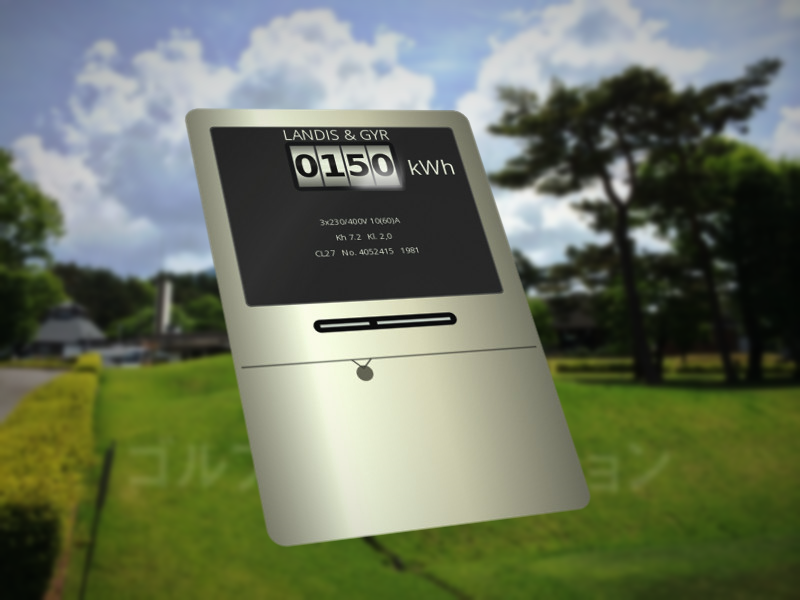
150 kWh
